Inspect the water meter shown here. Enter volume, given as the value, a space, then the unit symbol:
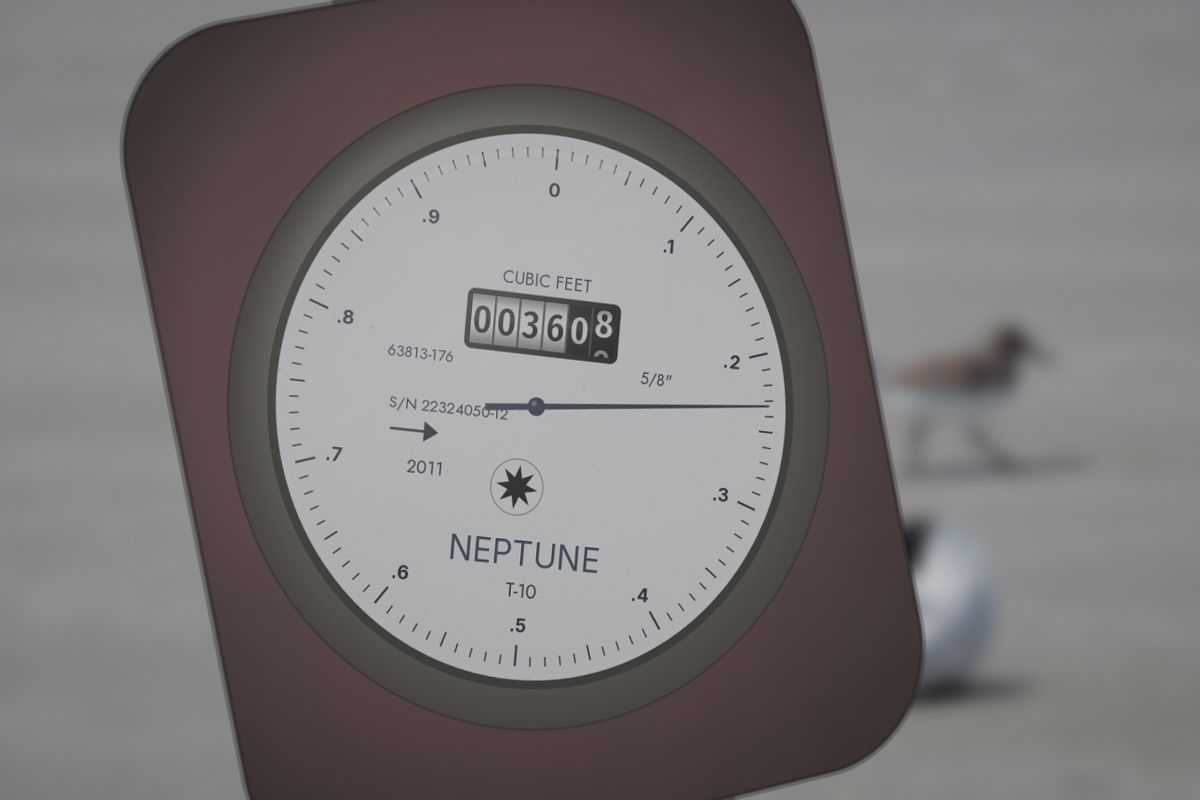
3608.23 ft³
